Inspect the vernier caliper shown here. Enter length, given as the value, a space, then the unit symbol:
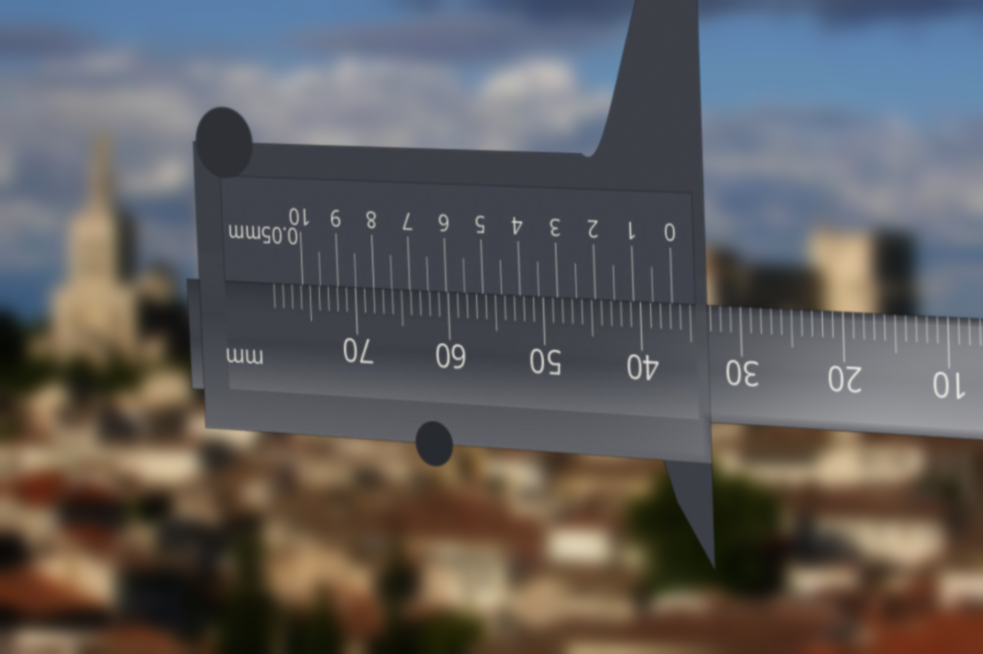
36.8 mm
